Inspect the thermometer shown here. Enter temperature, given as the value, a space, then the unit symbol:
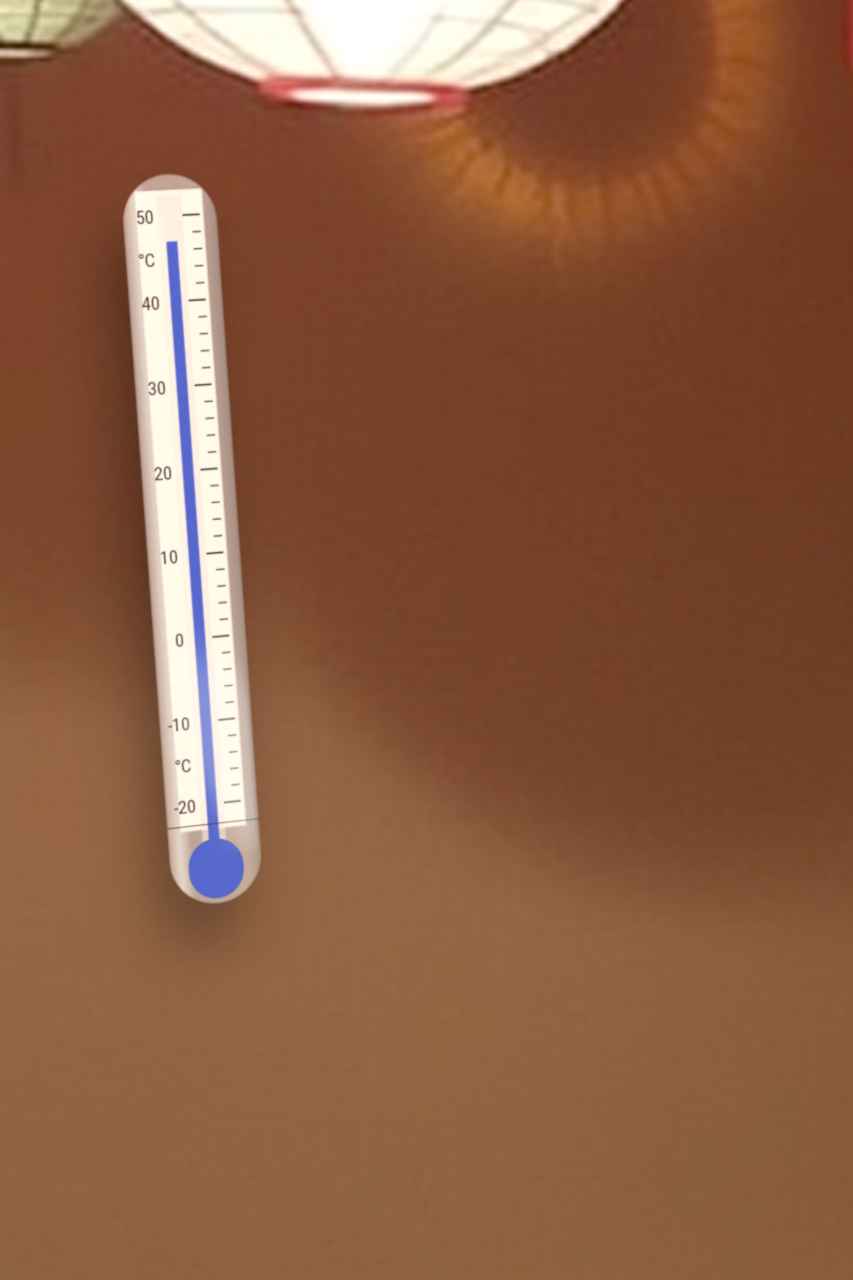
47 °C
